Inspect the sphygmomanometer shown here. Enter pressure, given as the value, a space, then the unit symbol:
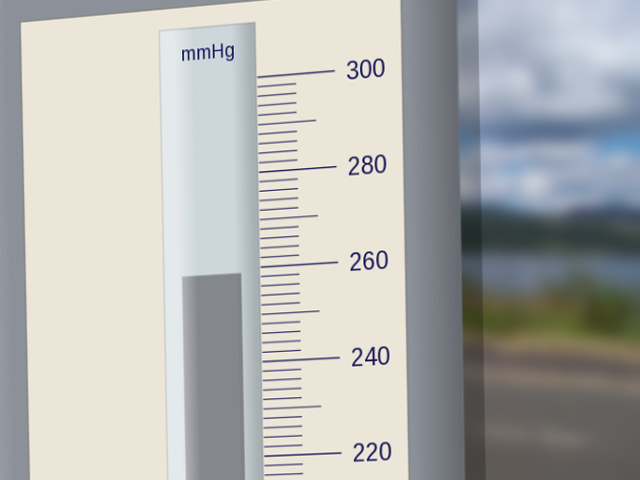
259 mmHg
